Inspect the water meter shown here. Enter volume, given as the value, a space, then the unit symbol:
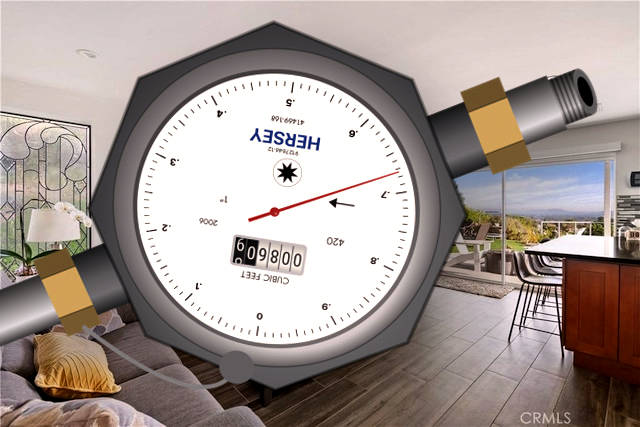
8608.67 ft³
